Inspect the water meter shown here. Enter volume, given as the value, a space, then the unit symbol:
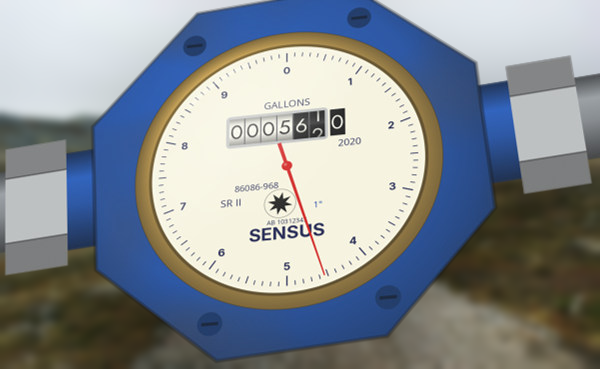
5614.5 gal
